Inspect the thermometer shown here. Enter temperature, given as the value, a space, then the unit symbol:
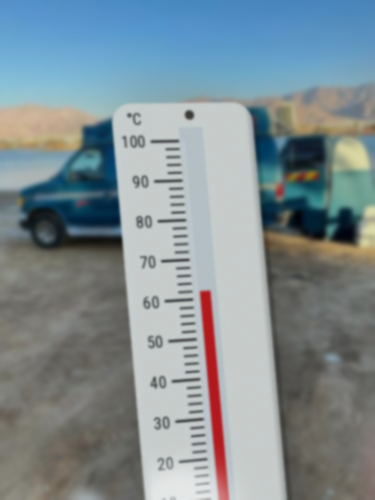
62 °C
